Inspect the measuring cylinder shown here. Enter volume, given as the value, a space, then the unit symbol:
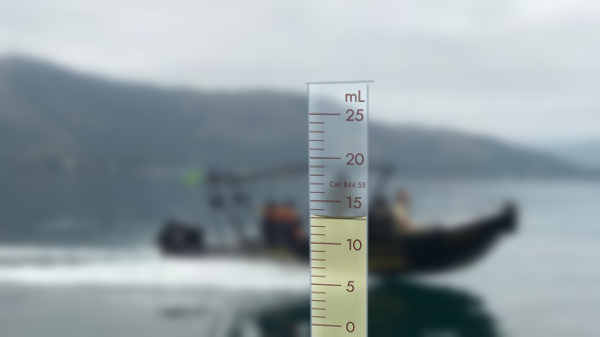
13 mL
